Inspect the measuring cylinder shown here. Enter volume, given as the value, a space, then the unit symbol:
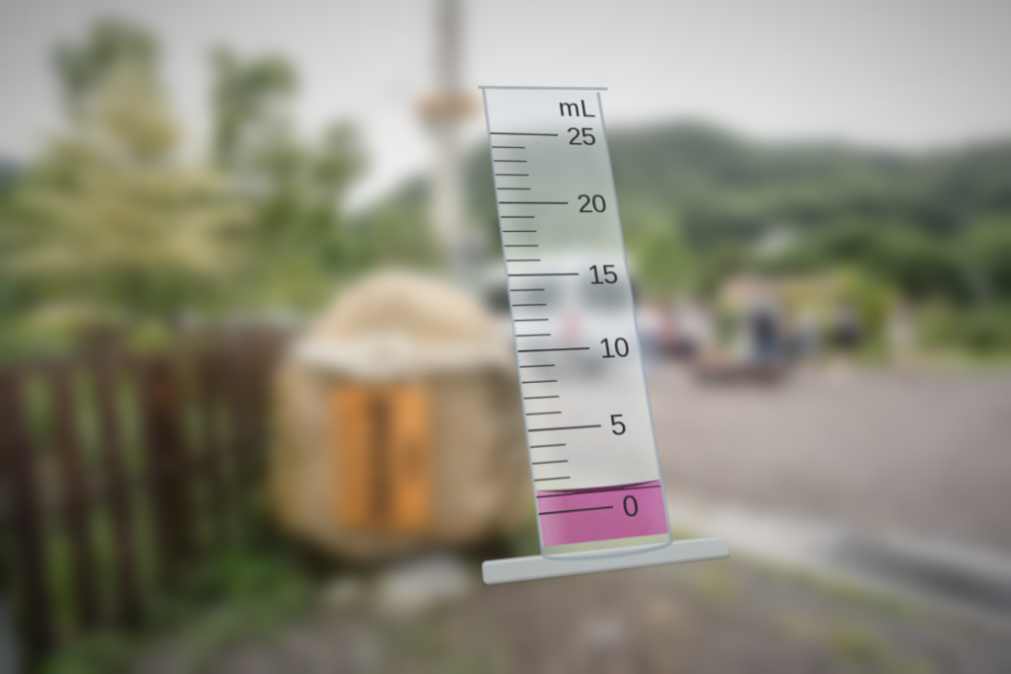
1 mL
